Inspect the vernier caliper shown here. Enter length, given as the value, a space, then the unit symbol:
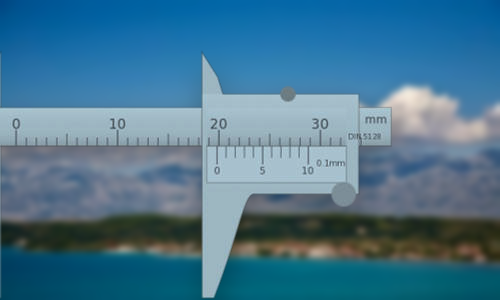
19.8 mm
